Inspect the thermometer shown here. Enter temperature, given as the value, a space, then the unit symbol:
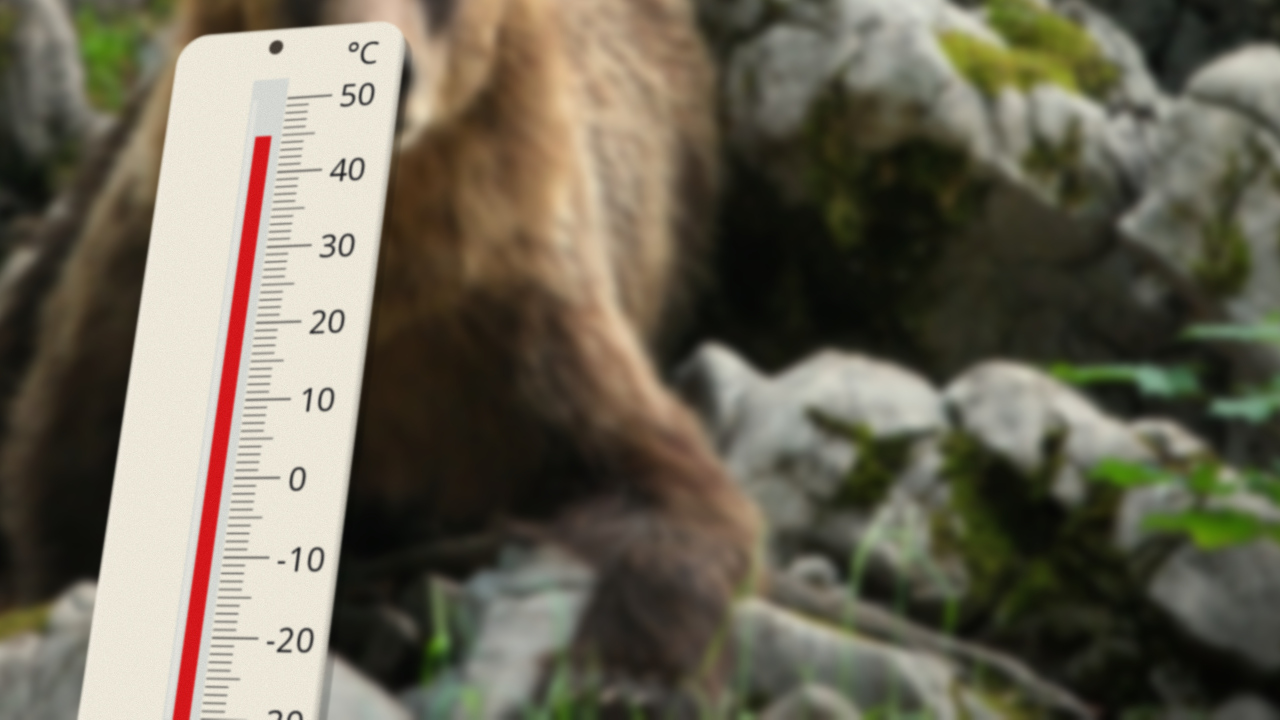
45 °C
